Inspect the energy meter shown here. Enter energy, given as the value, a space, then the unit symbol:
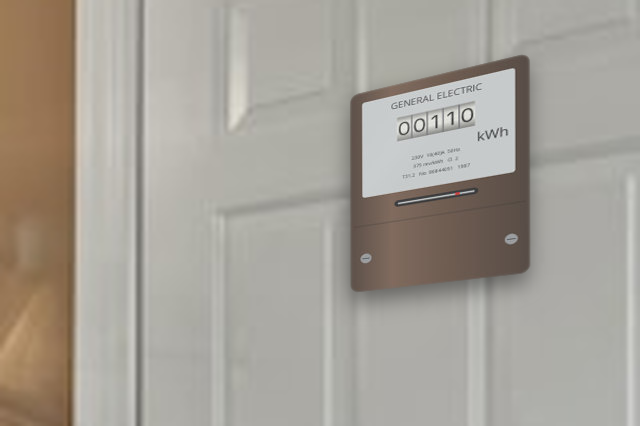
110 kWh
